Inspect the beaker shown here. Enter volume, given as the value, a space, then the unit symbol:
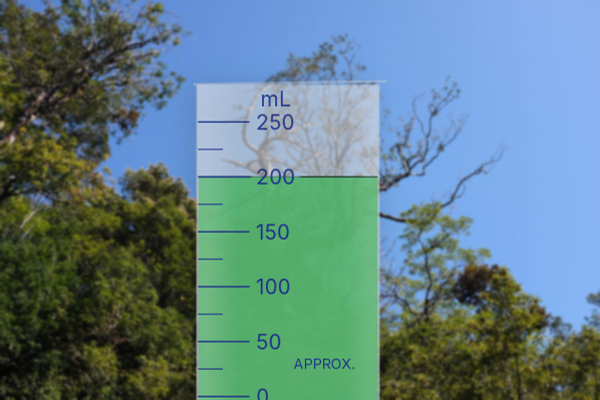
200 mL
